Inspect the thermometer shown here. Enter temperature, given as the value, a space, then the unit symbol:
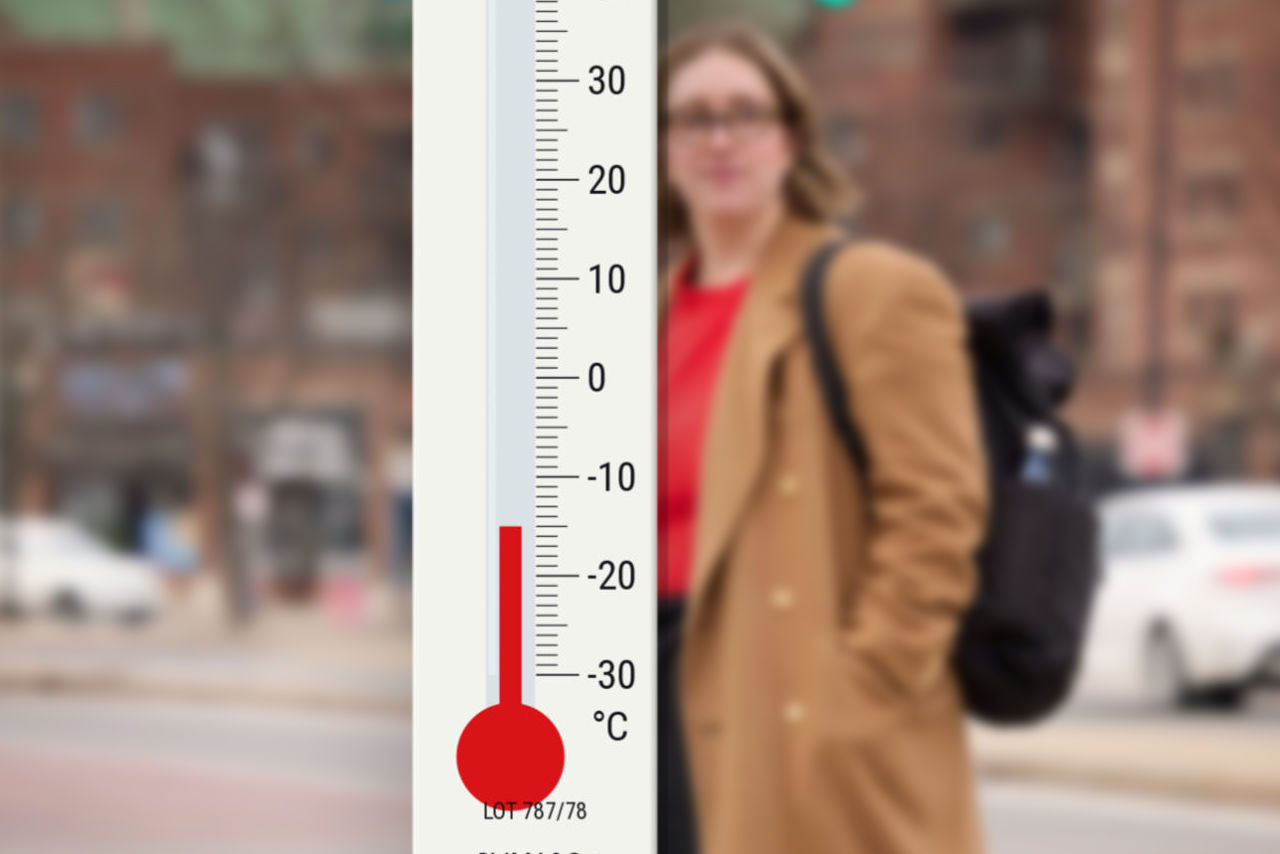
-15 °C
